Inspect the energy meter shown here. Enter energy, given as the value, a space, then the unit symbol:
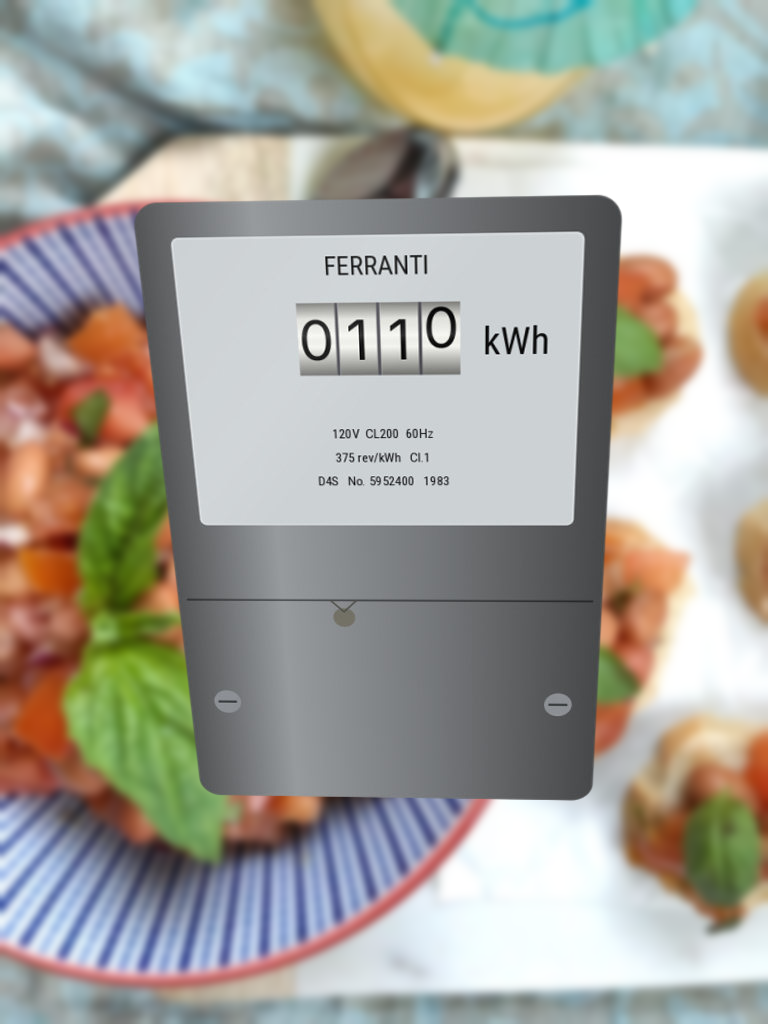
110 kWh
